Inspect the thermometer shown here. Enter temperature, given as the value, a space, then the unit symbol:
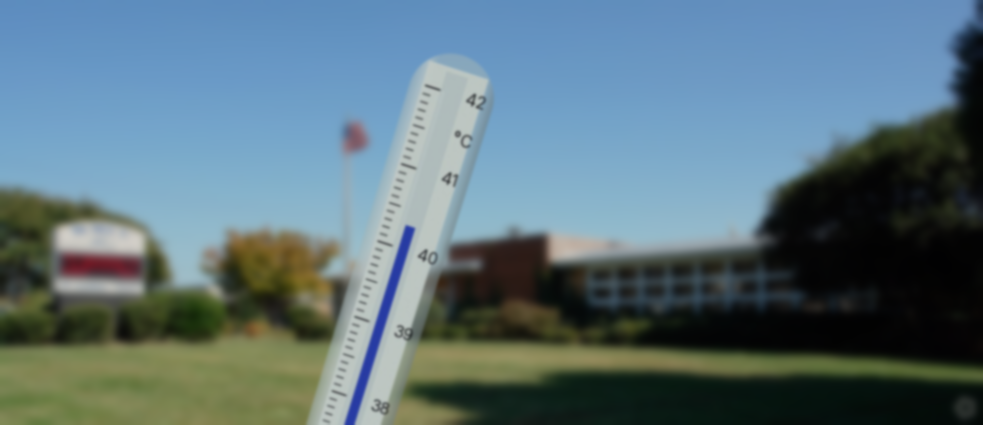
40.3 °C
